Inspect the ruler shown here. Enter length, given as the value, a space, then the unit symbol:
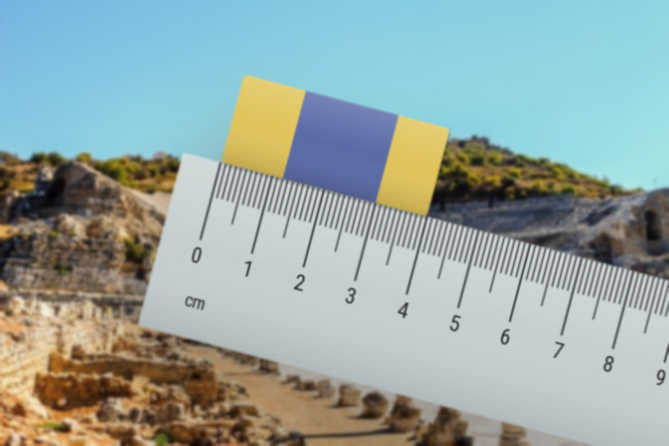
4 cm
